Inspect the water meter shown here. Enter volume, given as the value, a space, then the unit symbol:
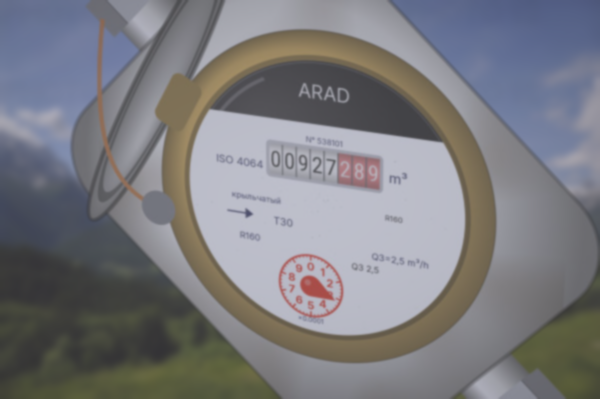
927.2893 m³
